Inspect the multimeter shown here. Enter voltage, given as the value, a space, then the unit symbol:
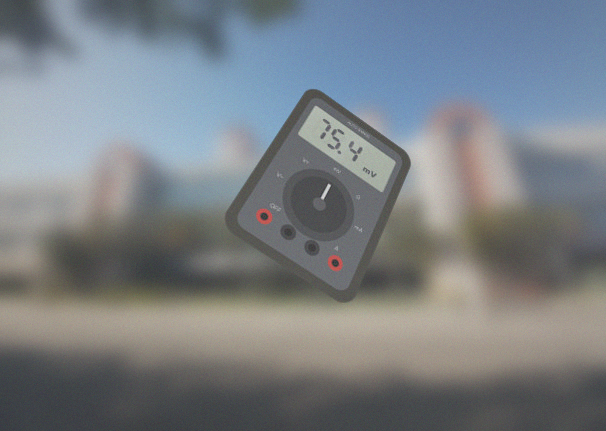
75.4 mV
